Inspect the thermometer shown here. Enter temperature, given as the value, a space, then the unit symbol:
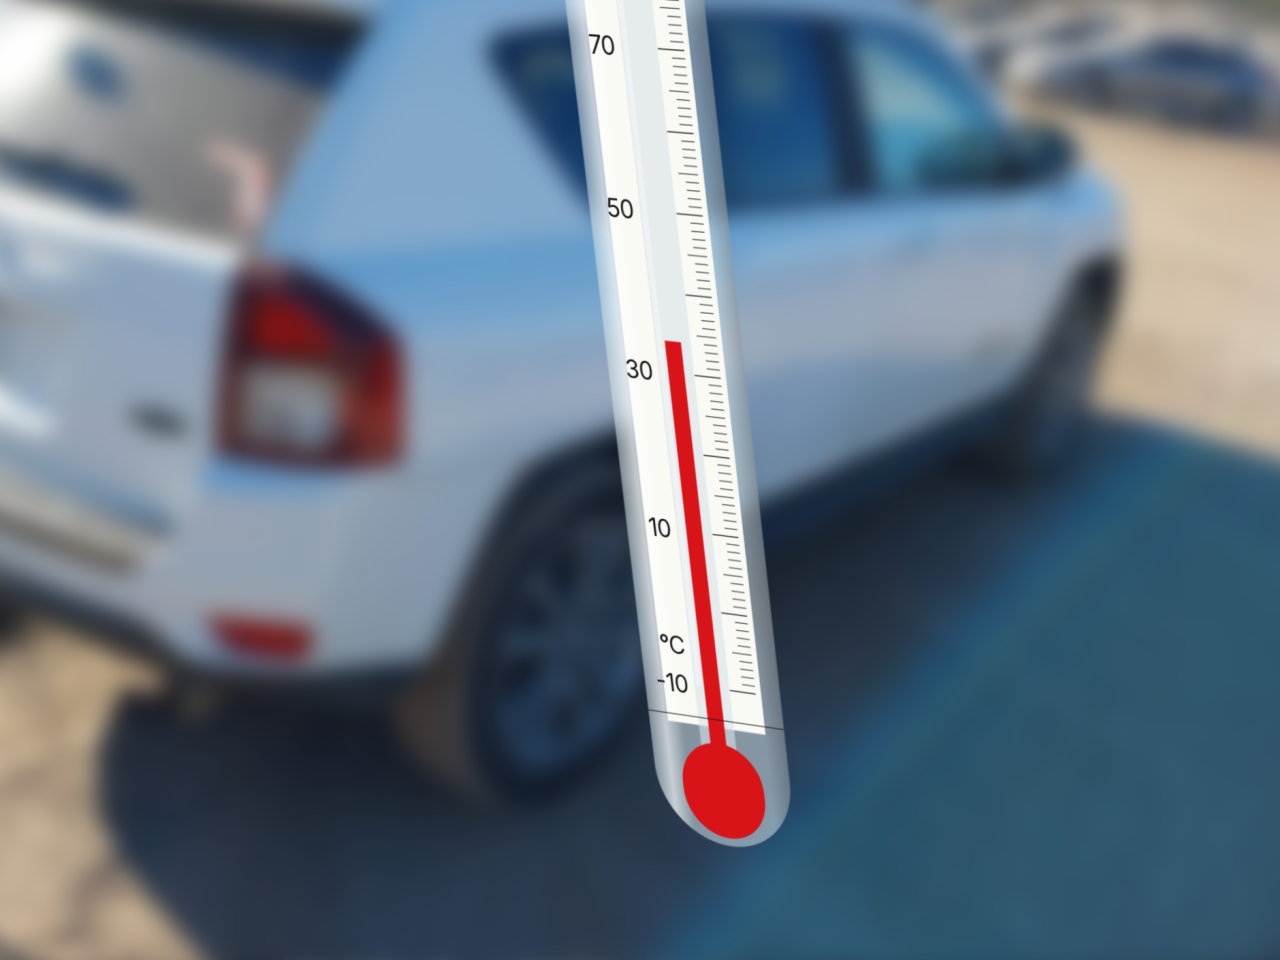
34 °C
